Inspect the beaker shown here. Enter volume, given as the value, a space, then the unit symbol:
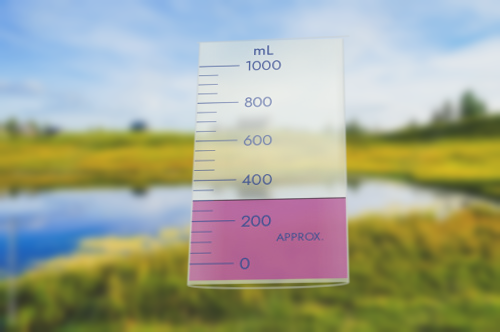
300 mL
